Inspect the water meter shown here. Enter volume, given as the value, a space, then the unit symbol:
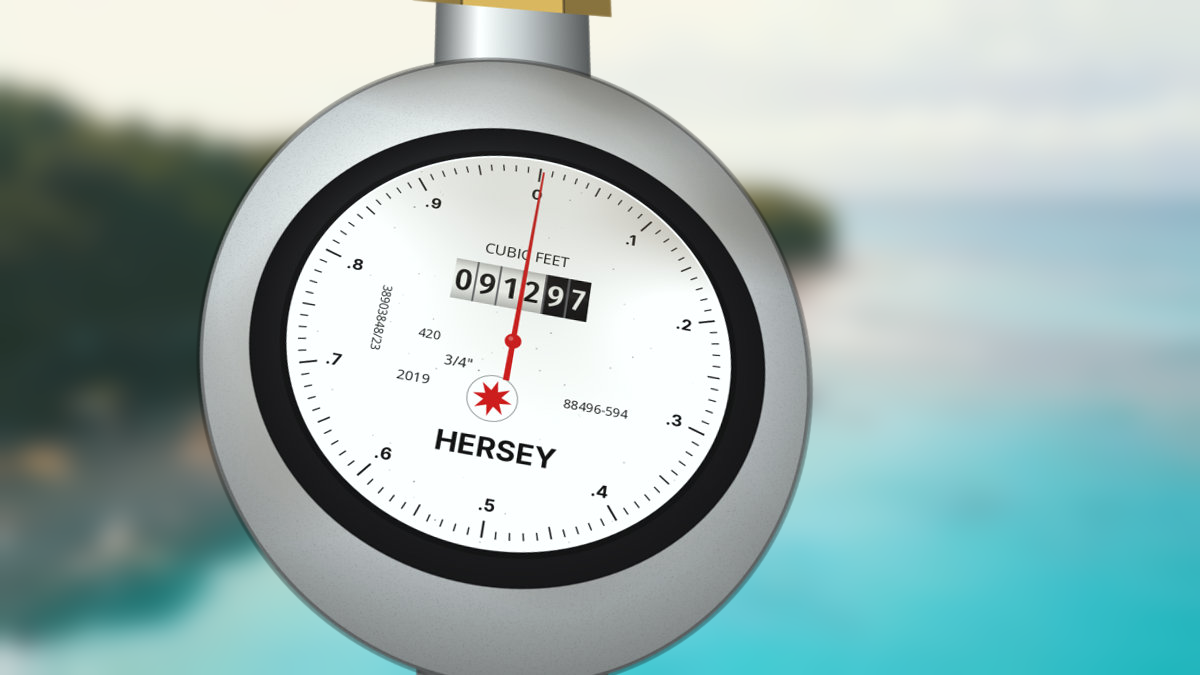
91297.00 ft³
